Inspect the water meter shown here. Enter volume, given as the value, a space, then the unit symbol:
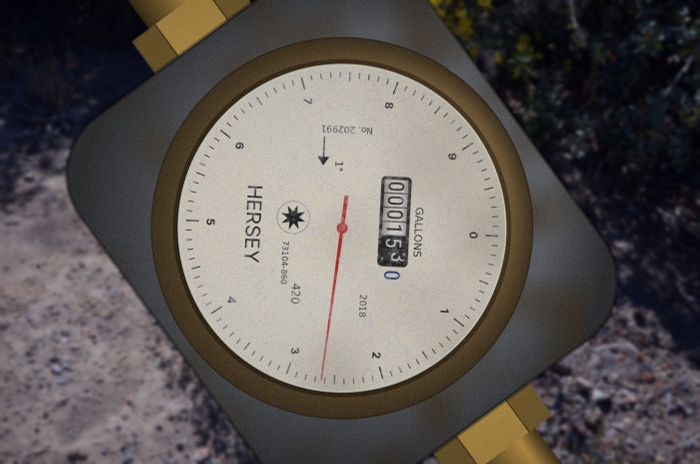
1532.6 gal
